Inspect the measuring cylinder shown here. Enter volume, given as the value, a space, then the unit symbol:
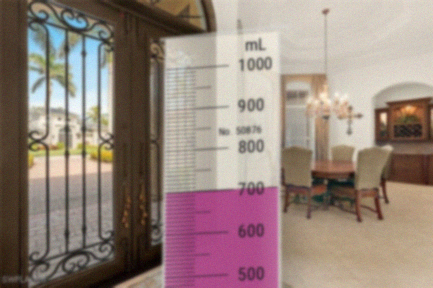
700 mL
